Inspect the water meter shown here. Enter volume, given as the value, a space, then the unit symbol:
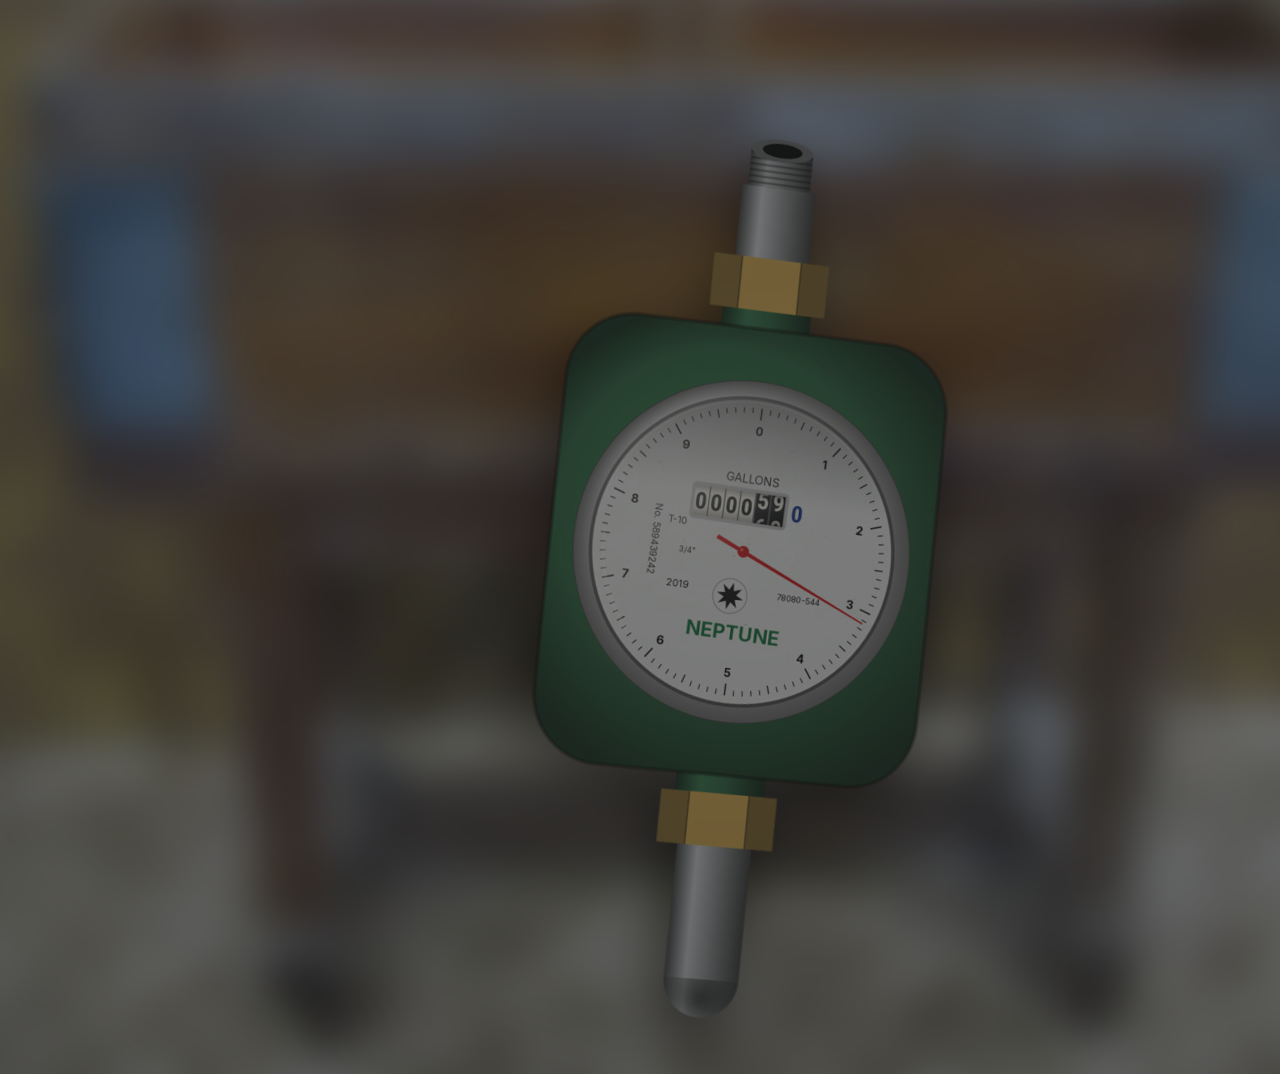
593.1 gal
